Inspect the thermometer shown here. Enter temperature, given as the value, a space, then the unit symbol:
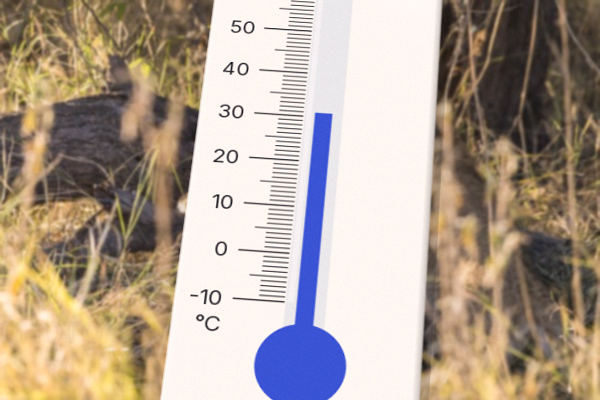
31 °C
